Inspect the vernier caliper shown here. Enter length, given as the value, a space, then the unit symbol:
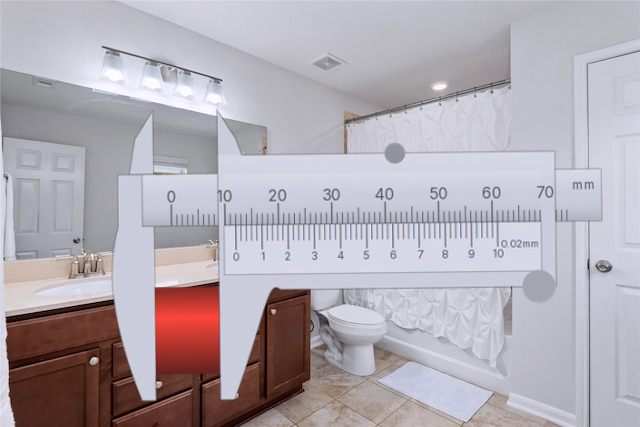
12.0 mm
